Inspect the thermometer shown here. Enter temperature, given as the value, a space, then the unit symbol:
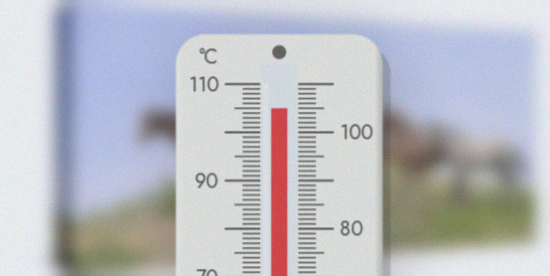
105 °C
